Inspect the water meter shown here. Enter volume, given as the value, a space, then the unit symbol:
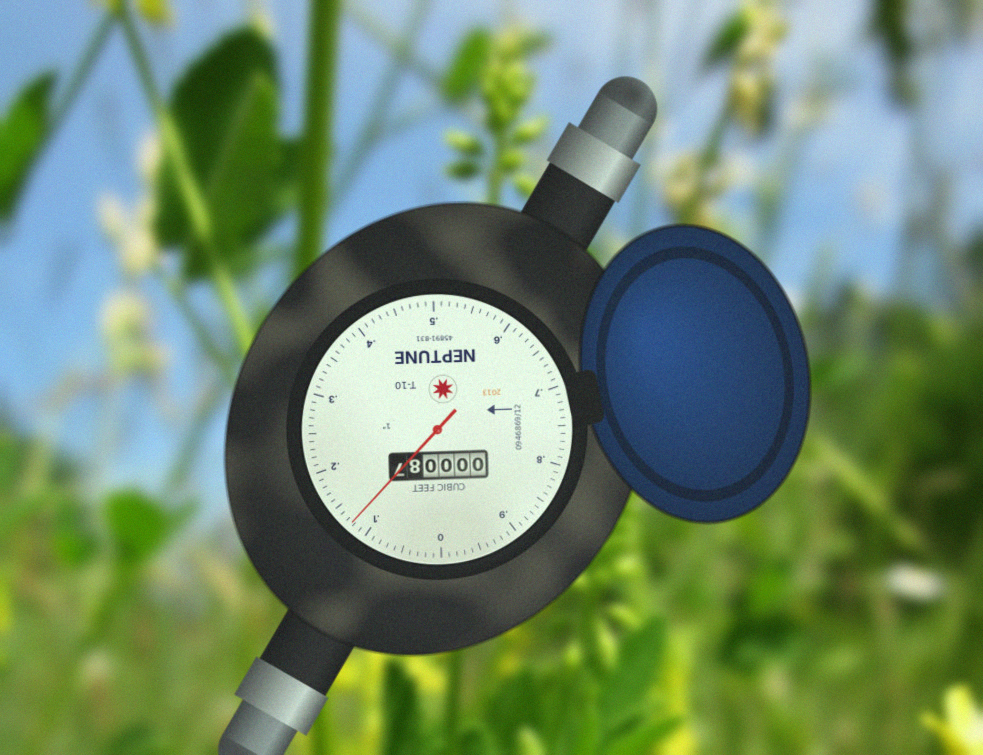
87.12 ft³
